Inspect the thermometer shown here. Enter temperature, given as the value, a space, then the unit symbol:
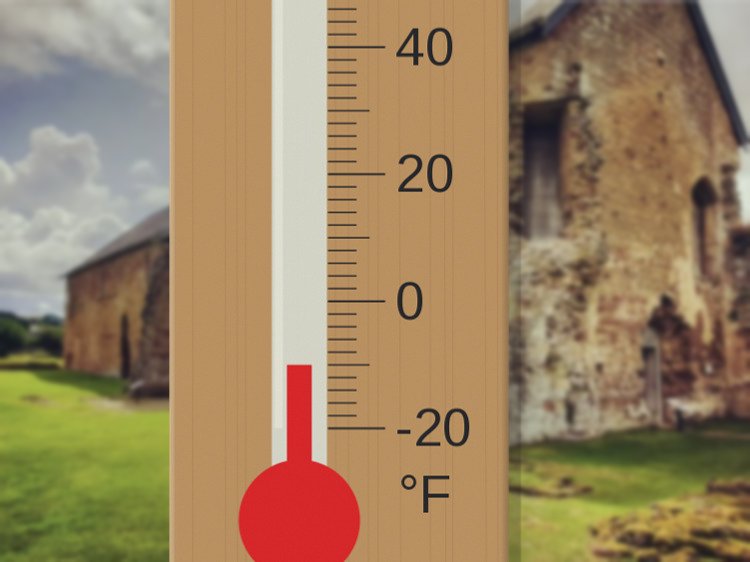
-10 °F
